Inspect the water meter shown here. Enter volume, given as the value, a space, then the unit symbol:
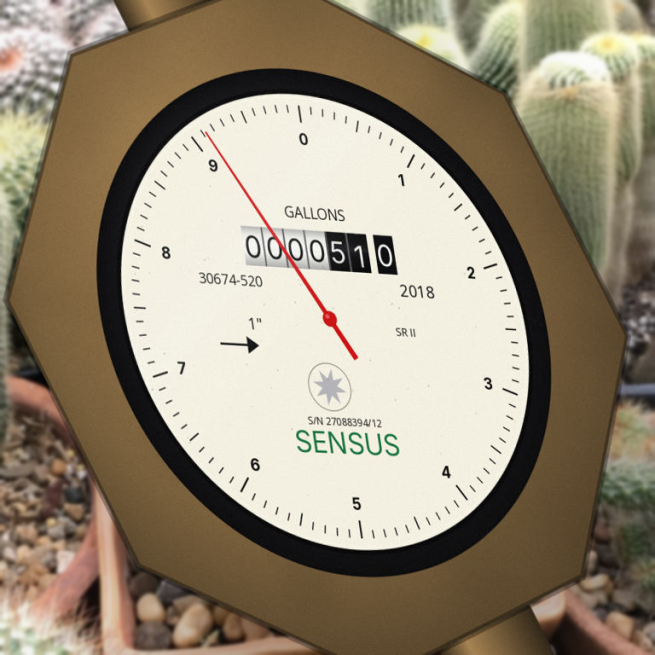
509.1 gal
